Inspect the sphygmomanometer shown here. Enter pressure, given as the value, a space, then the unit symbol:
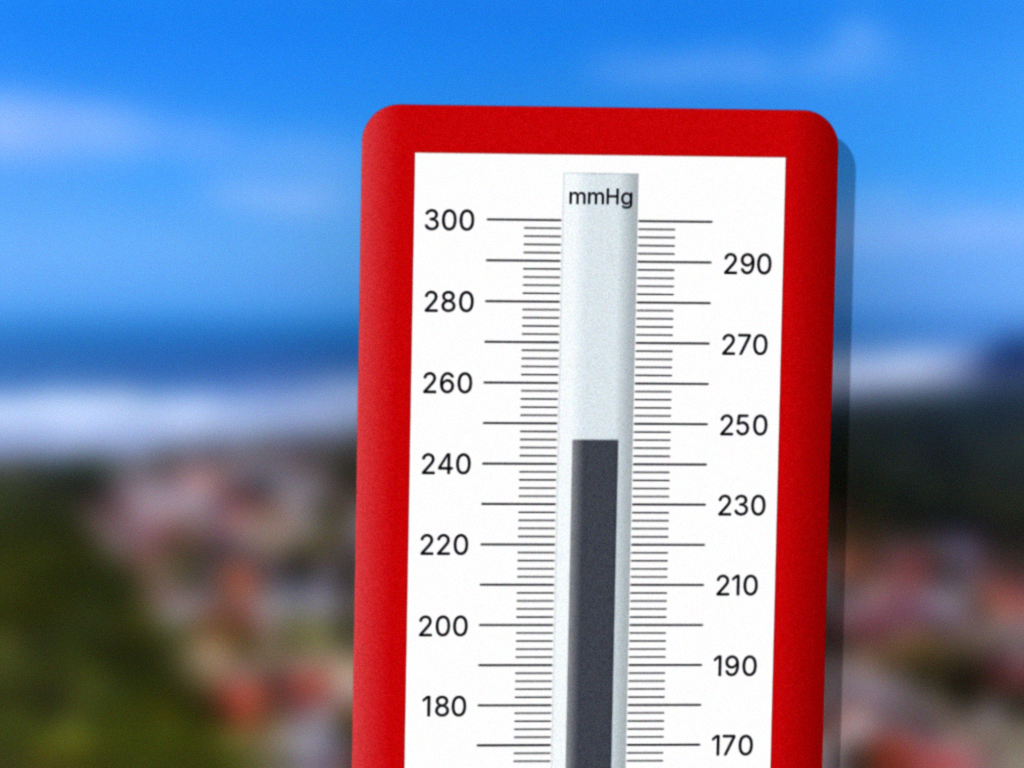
246 mmHg
